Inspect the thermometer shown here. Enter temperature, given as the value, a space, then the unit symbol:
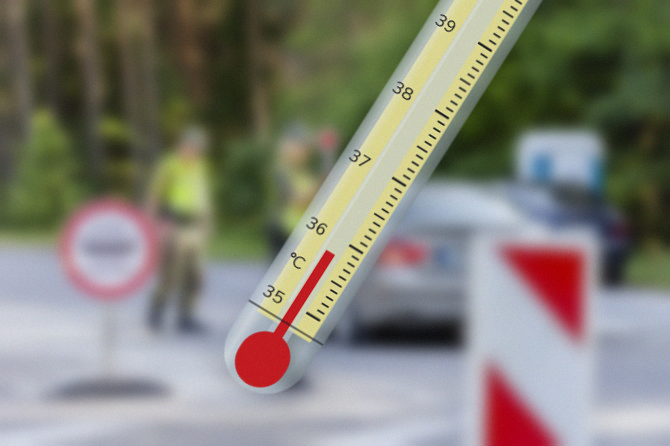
35.8 °C
